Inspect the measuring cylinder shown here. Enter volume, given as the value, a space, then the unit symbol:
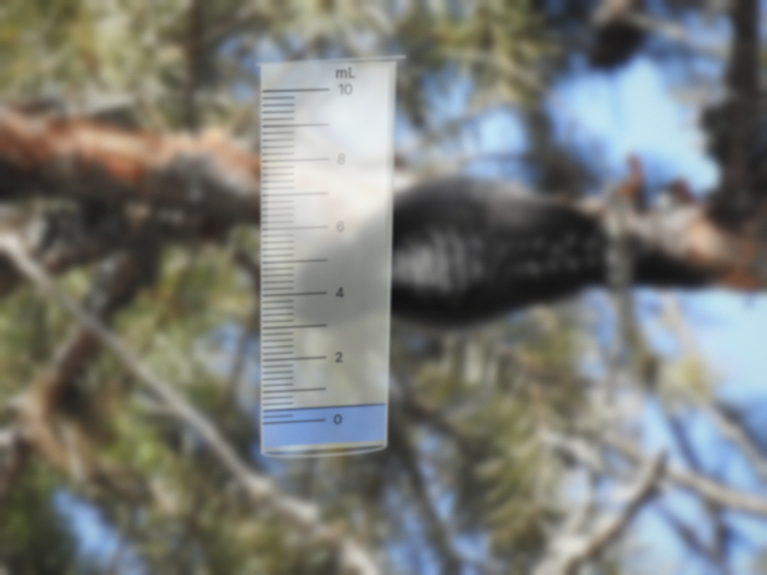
0.4 mL
